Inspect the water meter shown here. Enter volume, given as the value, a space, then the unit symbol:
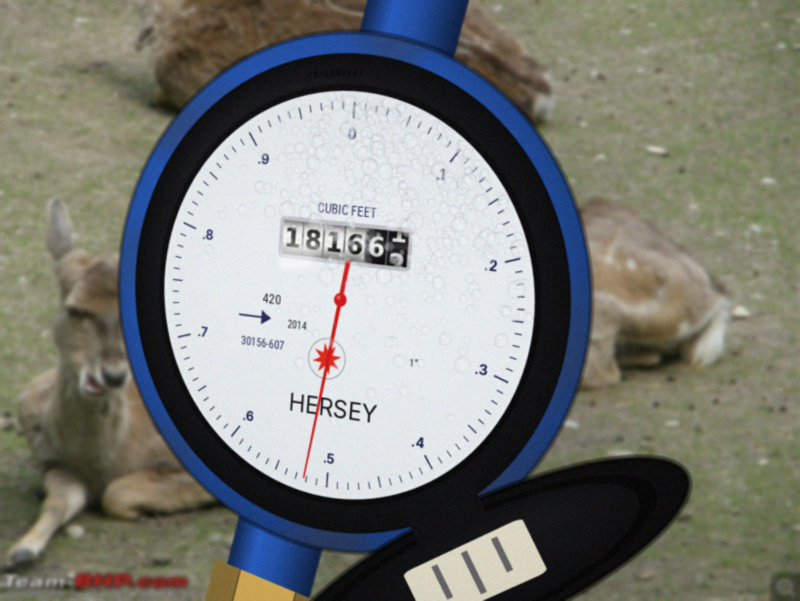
181661.52 ft³
